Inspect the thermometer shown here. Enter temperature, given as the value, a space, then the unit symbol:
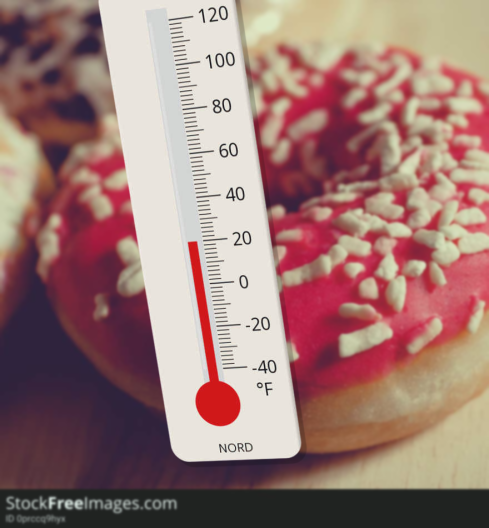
20 °F
